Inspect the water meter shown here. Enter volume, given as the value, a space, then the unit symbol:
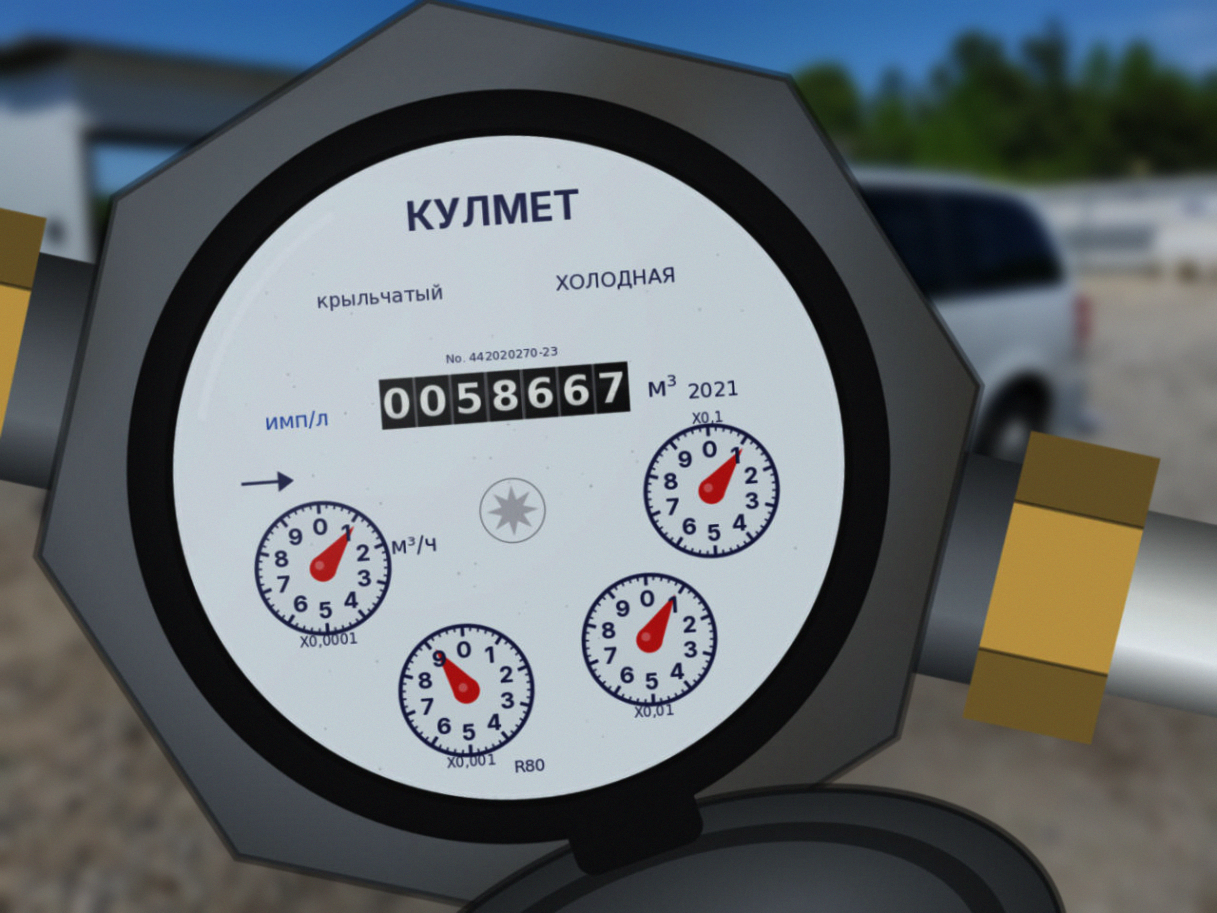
58667.1091 m³
